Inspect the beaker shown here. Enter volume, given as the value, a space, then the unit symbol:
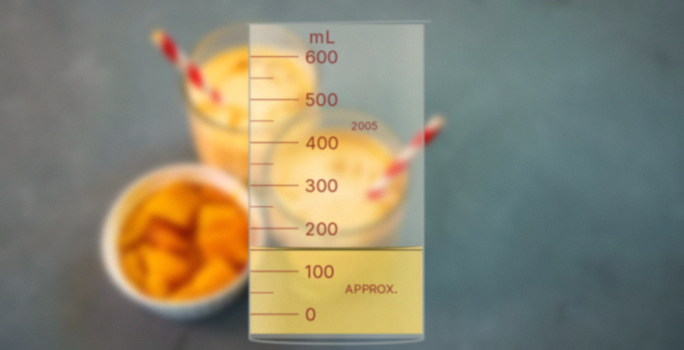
150 mL
